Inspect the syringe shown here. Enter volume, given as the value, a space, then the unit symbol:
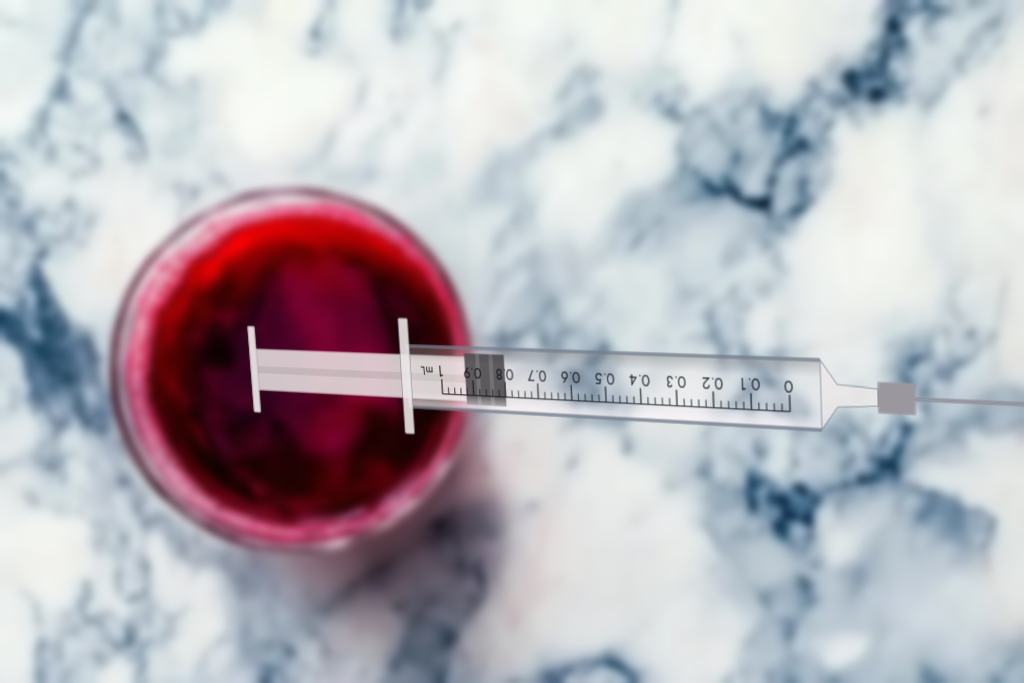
0.8 mL
